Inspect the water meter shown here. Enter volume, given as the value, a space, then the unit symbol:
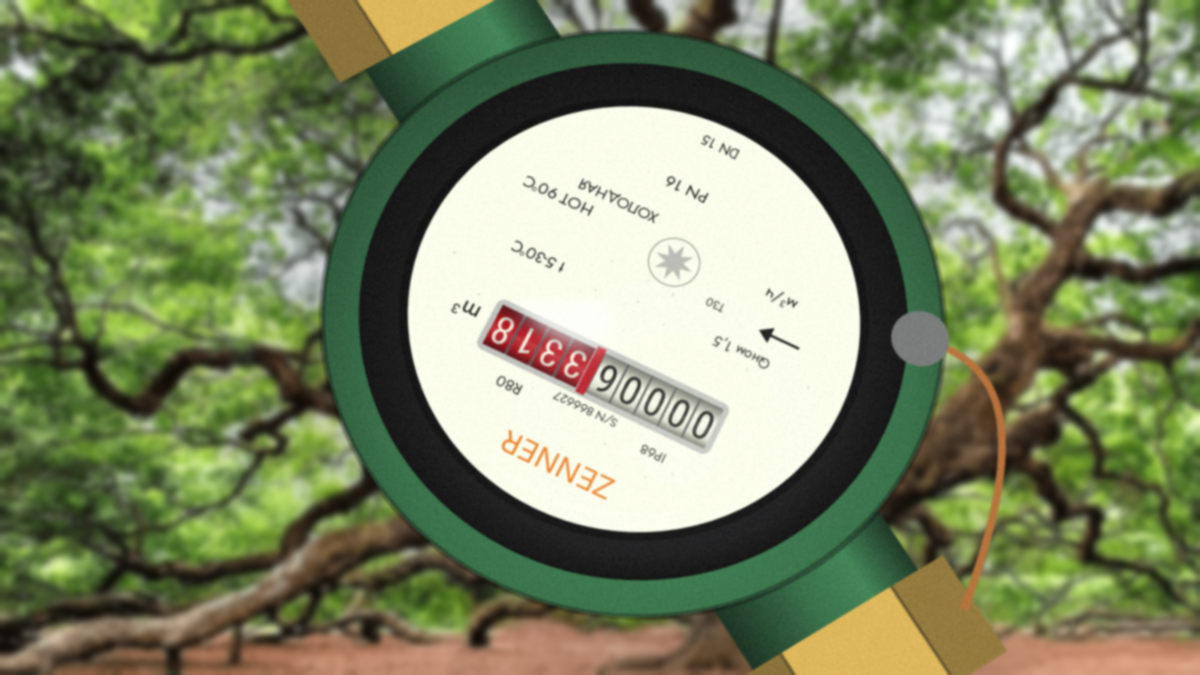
6.3318 m³
